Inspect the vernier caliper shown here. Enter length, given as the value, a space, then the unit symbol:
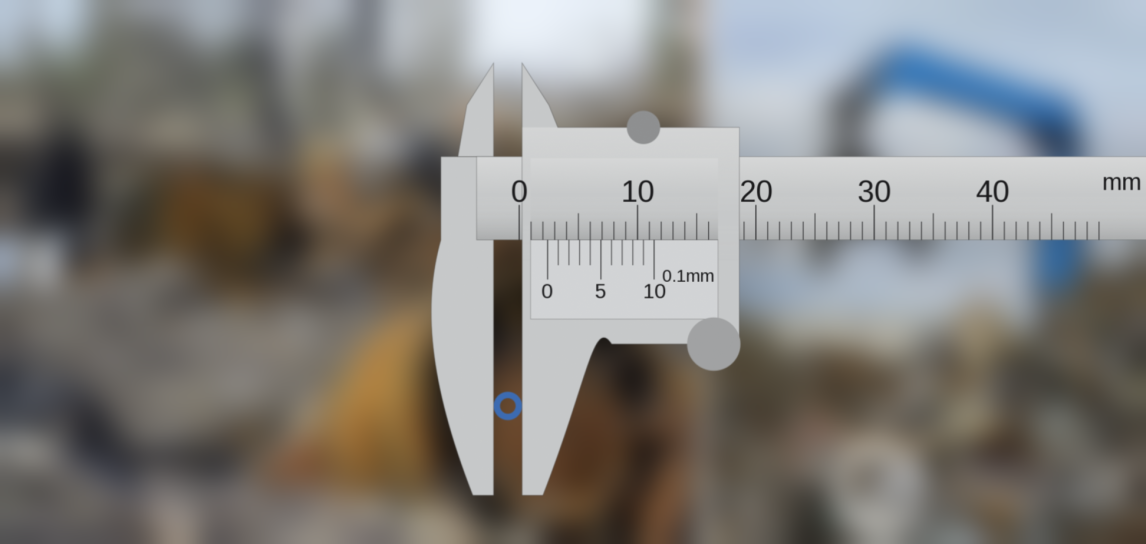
2.4 mm
